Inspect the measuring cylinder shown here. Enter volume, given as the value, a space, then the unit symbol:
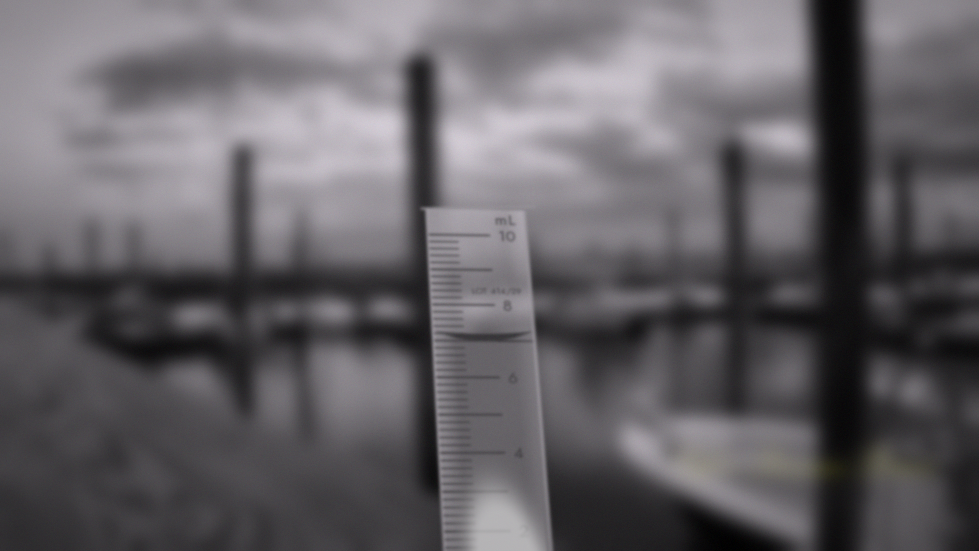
7 mL
